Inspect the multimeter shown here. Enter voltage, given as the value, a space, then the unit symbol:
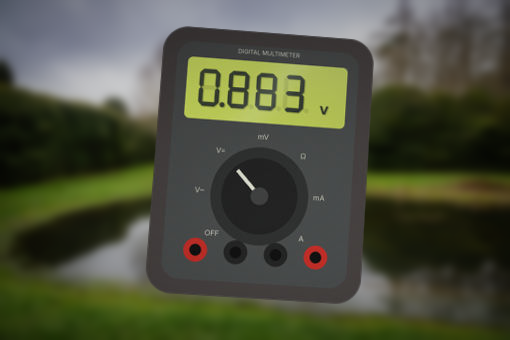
0.883 V
